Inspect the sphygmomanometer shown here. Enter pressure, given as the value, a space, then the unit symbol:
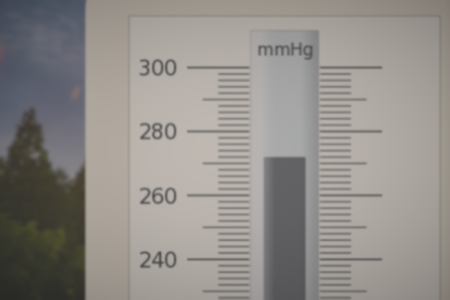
272 mmHg
